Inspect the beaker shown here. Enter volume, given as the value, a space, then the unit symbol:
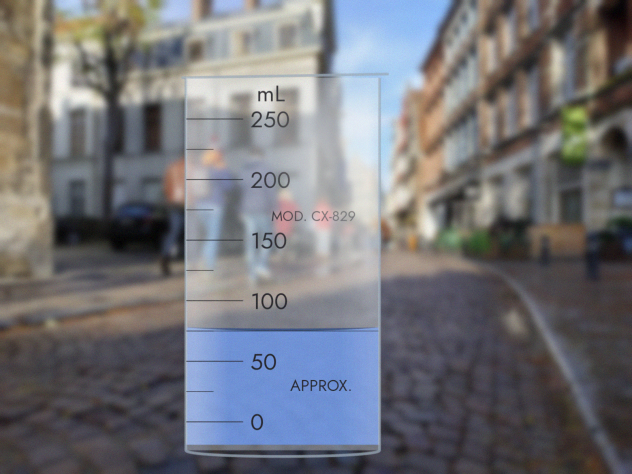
75 mL
